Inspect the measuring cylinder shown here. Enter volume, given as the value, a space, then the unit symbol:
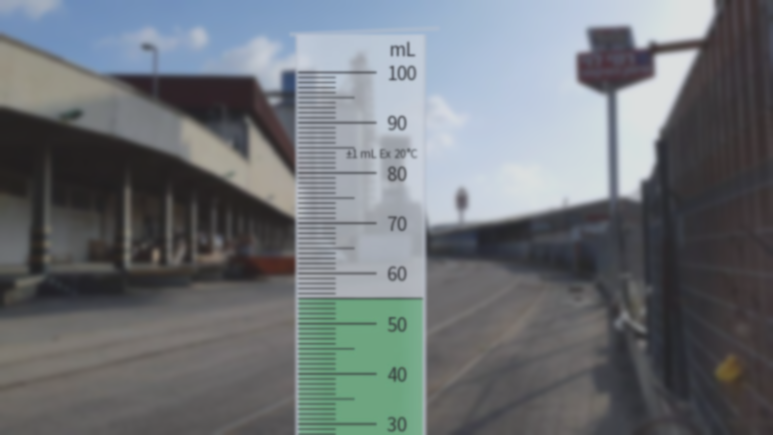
55 mL
